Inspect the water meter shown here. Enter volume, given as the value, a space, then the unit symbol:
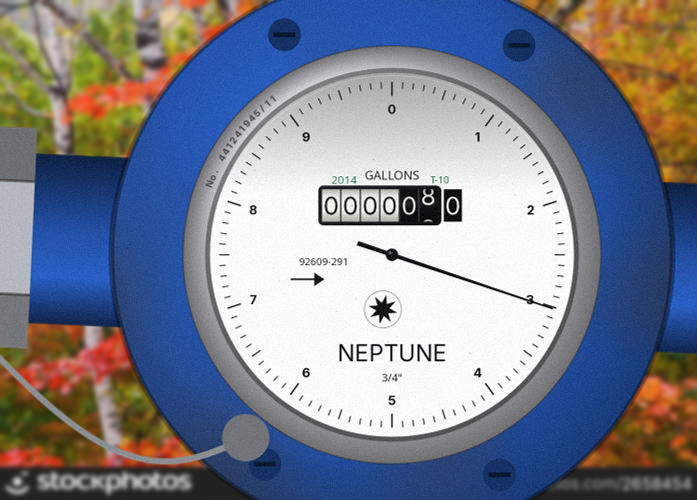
83.0 gal
